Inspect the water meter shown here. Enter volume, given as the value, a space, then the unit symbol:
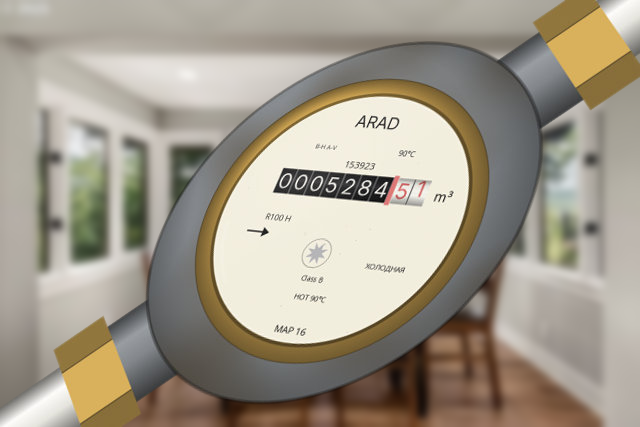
5284.51 m³
